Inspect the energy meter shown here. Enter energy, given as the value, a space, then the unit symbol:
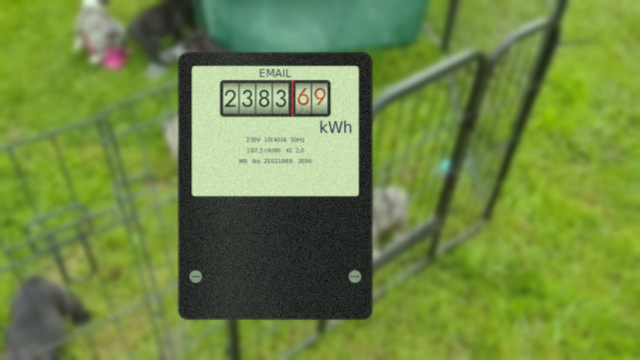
2383.69 kWh
